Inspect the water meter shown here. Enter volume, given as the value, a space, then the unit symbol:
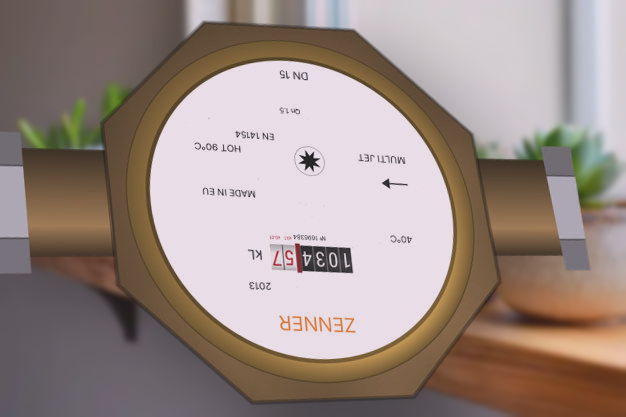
1034.57 kL
